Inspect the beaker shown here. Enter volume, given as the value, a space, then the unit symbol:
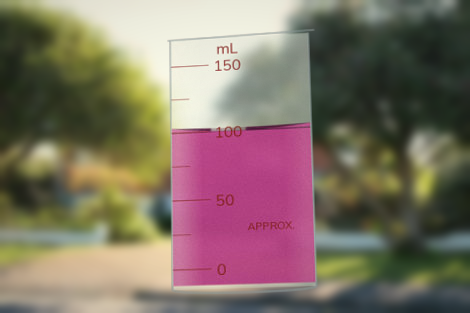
100 mL
